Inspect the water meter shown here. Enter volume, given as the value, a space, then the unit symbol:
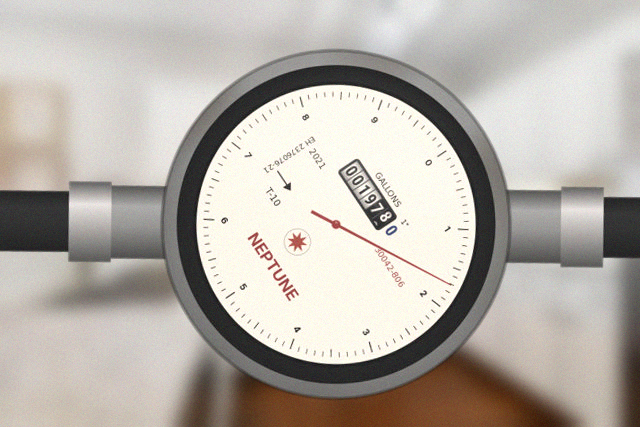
19781.7 gal
